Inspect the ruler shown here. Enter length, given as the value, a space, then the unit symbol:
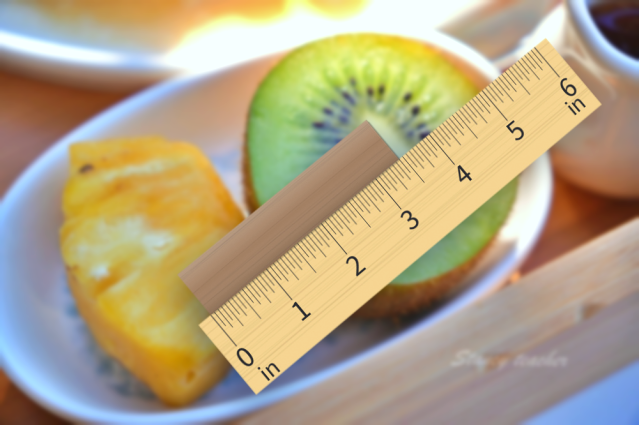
3.4375 in
